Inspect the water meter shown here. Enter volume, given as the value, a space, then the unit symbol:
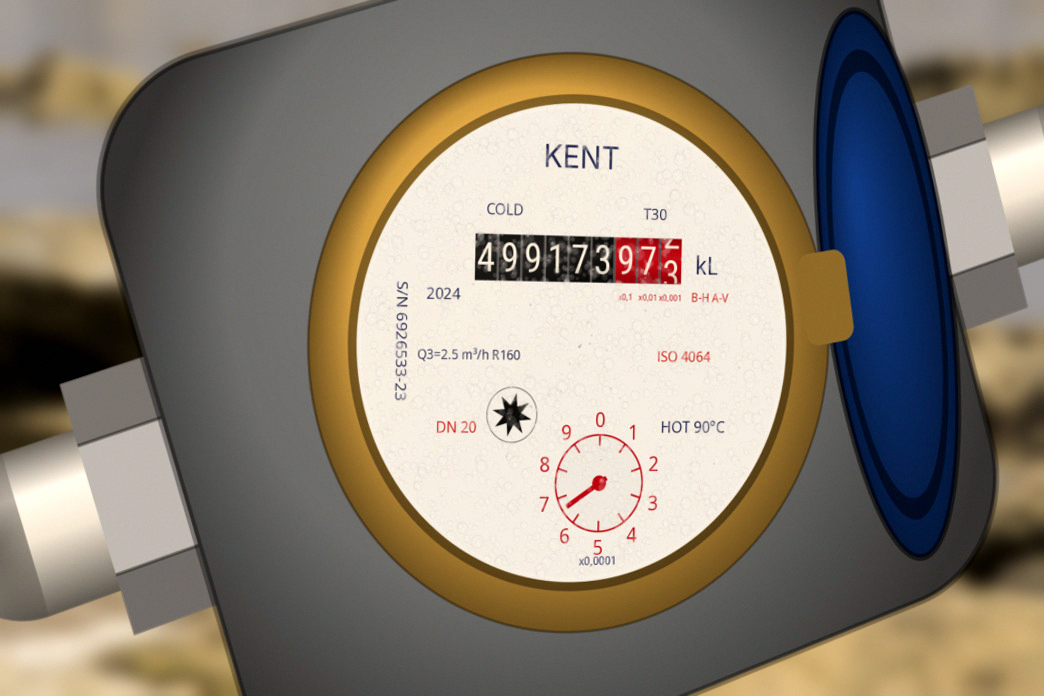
499173.9726 kL
